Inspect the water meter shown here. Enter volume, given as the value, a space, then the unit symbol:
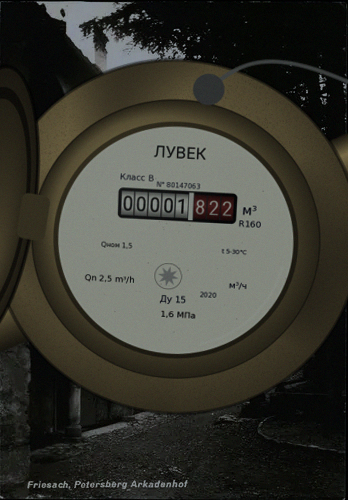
1.822 m³
